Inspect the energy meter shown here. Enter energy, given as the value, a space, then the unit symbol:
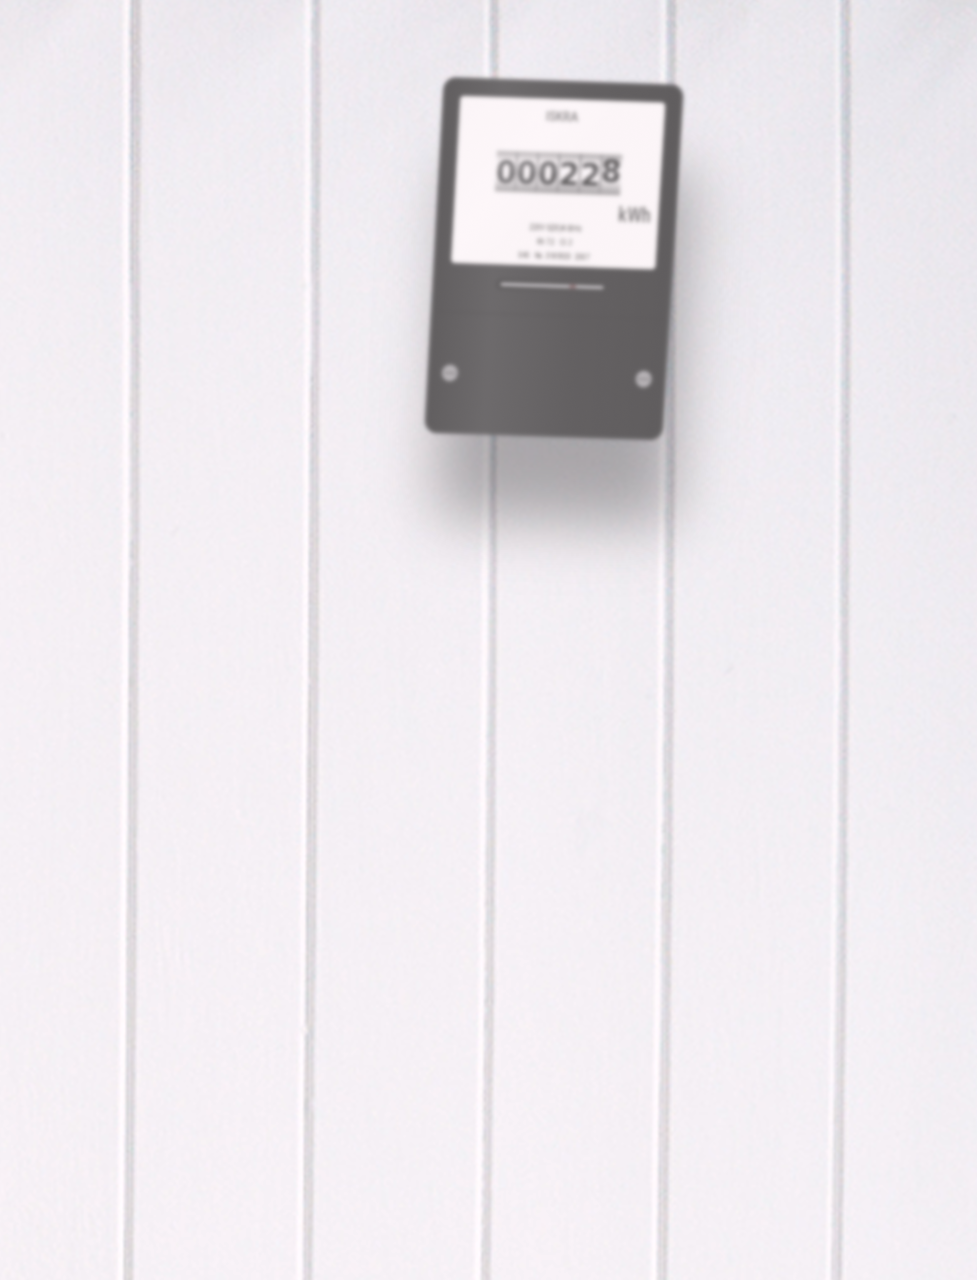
228 kWh
